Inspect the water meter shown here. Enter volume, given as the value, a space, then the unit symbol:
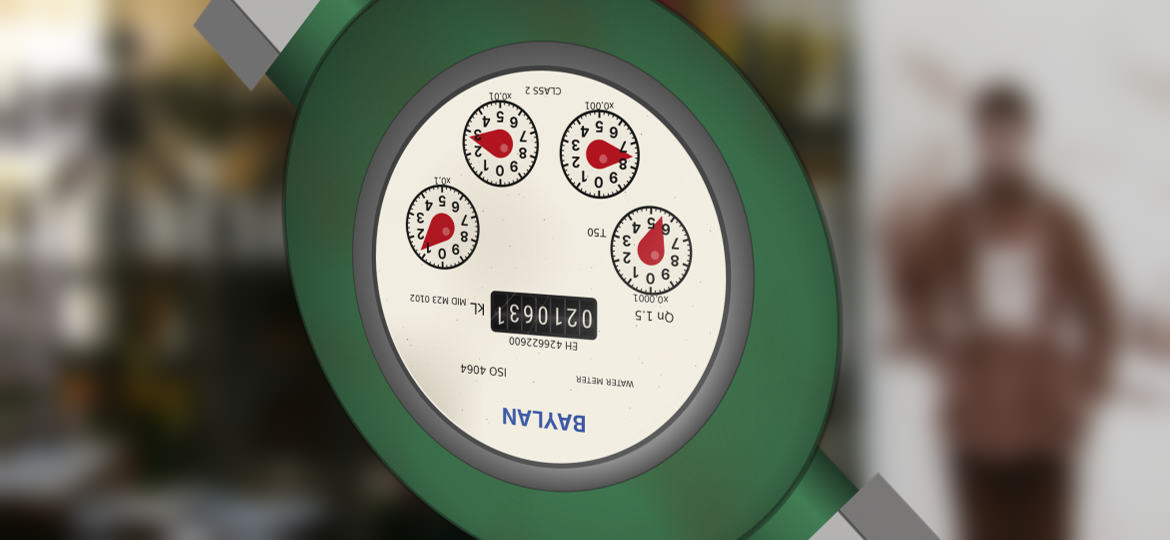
210631.1275 kL
